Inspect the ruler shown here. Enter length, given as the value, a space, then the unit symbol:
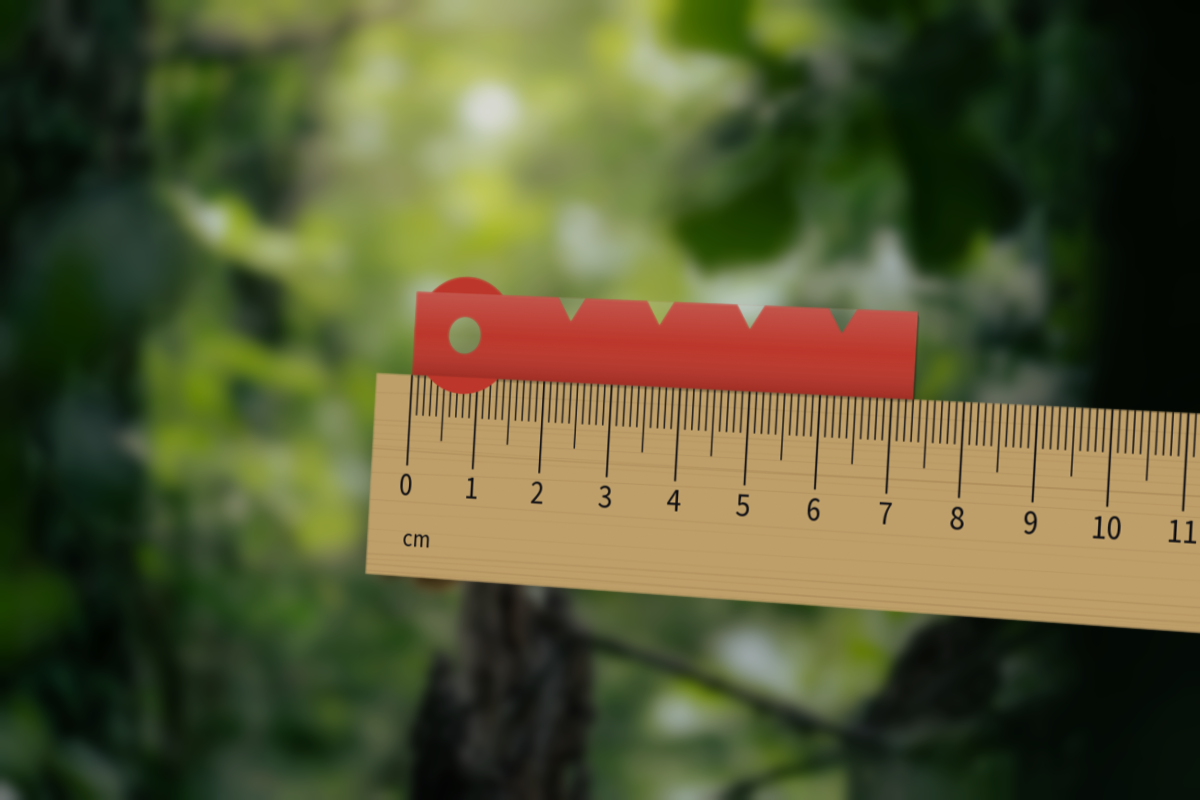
7.3 cm
